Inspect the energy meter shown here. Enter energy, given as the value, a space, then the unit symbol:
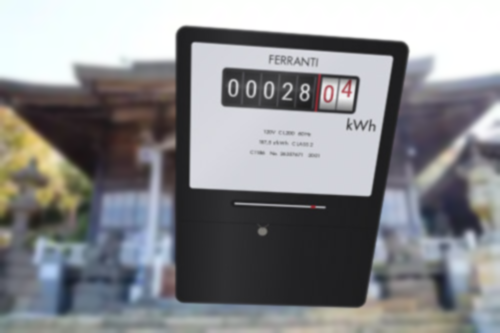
28.04 kWh
